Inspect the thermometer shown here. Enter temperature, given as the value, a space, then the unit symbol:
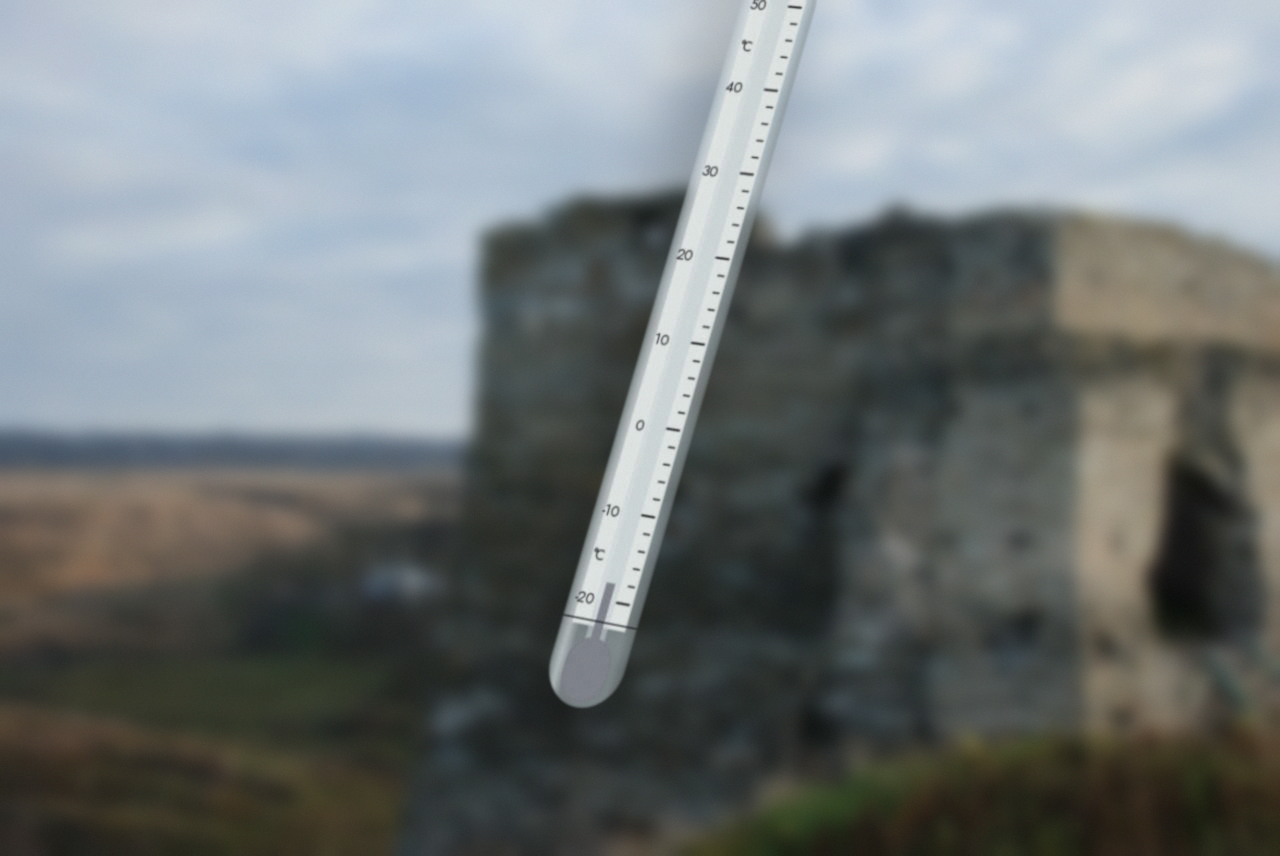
-18 °C
